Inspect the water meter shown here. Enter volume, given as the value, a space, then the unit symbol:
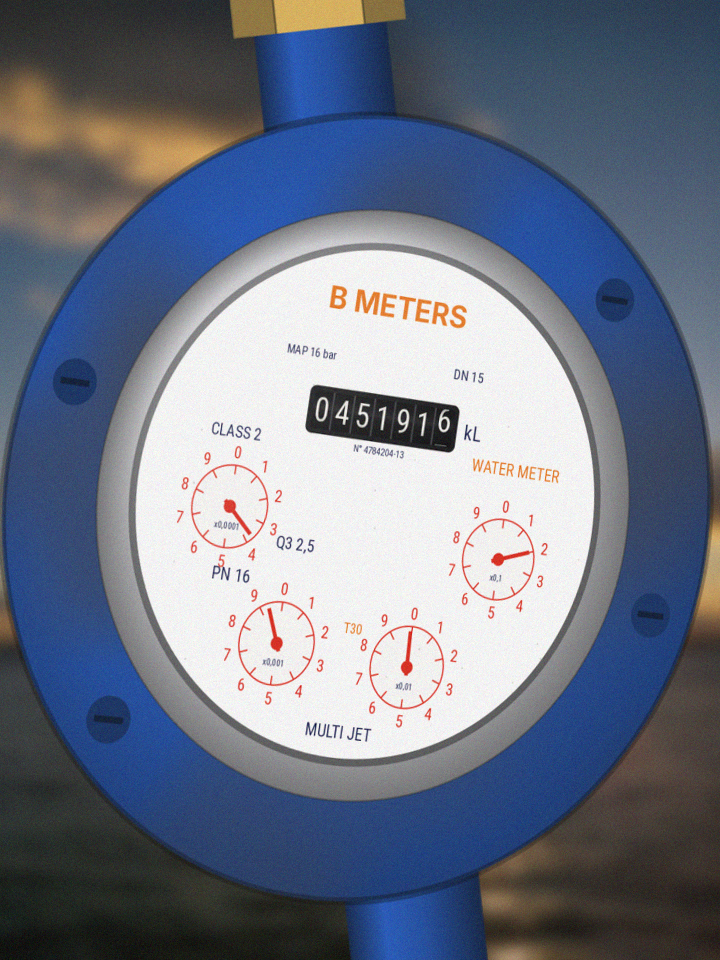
451916.1993 kL
